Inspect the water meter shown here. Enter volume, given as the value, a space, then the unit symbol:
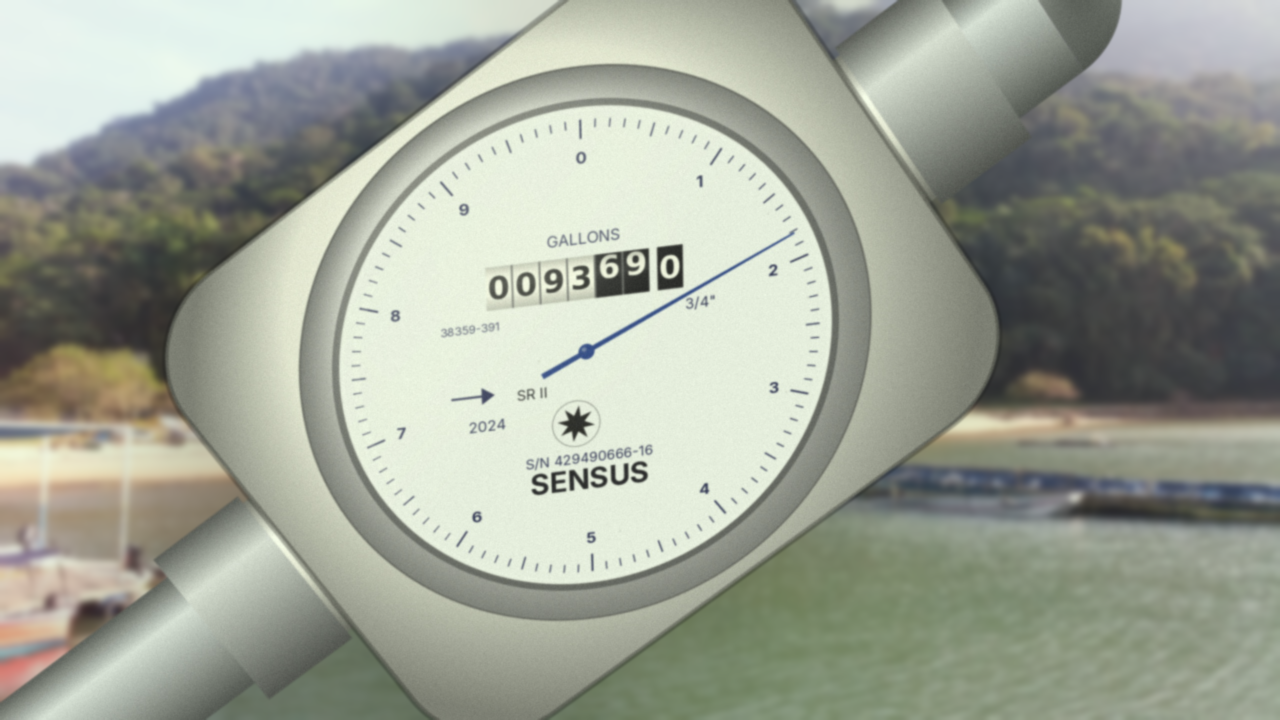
93691.8 gal
